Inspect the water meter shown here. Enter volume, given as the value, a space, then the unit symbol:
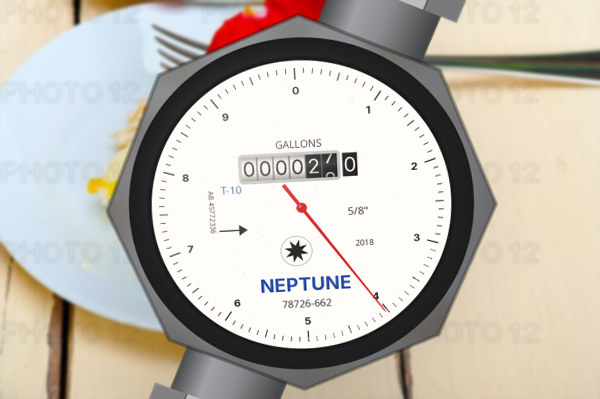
274.0 gal
